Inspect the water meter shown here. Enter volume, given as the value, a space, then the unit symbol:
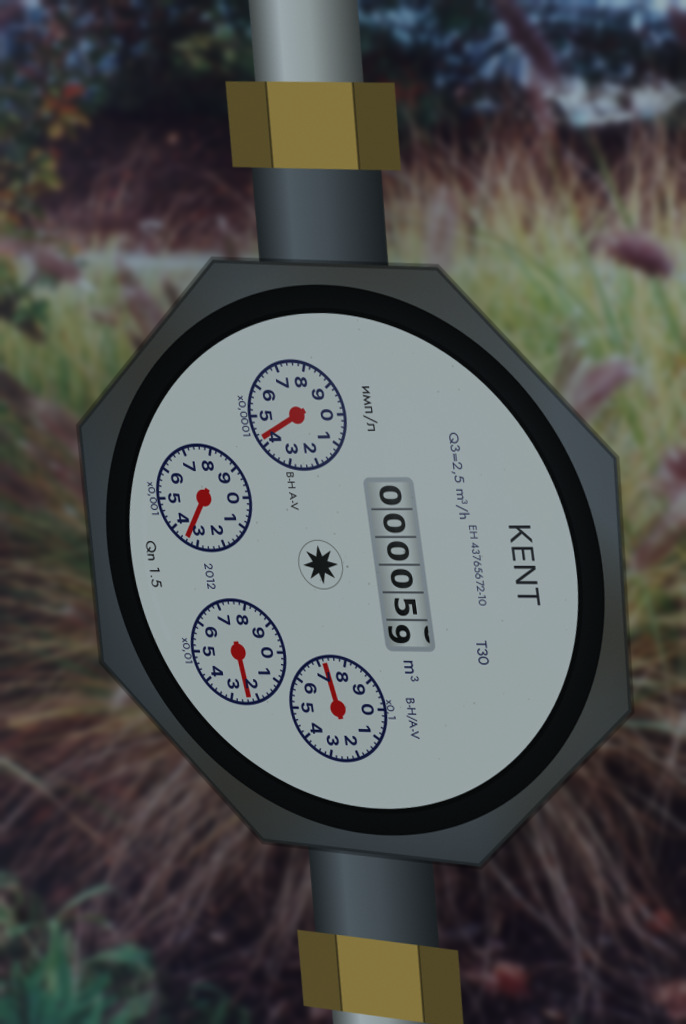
58.7234 m³
